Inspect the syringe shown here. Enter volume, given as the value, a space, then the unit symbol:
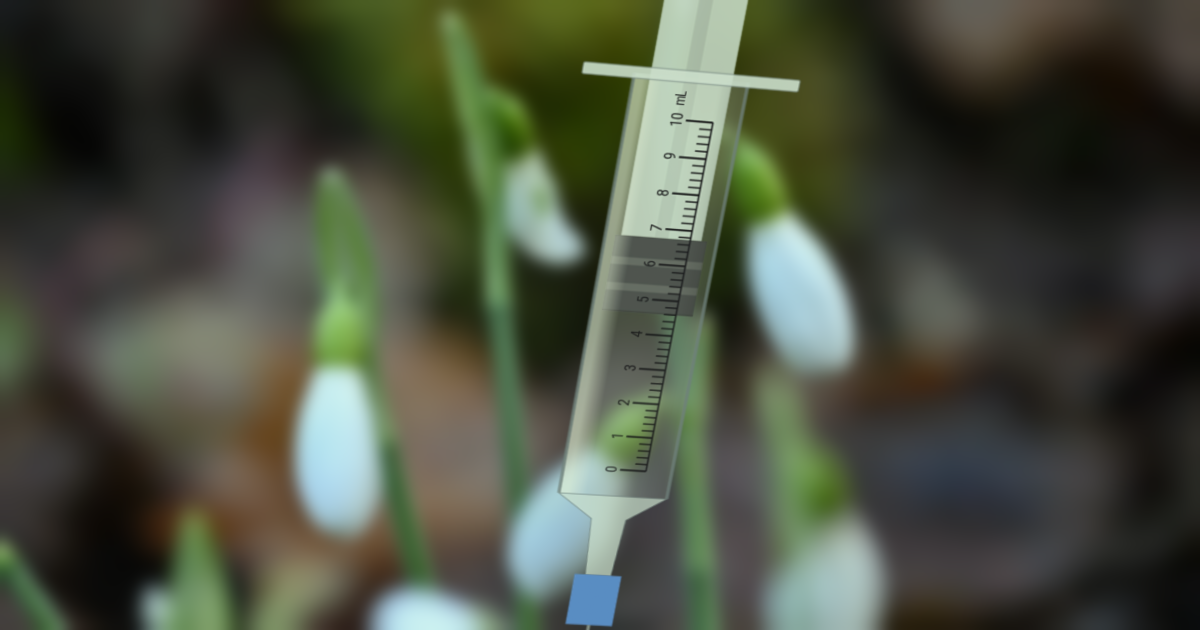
4.6 mL
